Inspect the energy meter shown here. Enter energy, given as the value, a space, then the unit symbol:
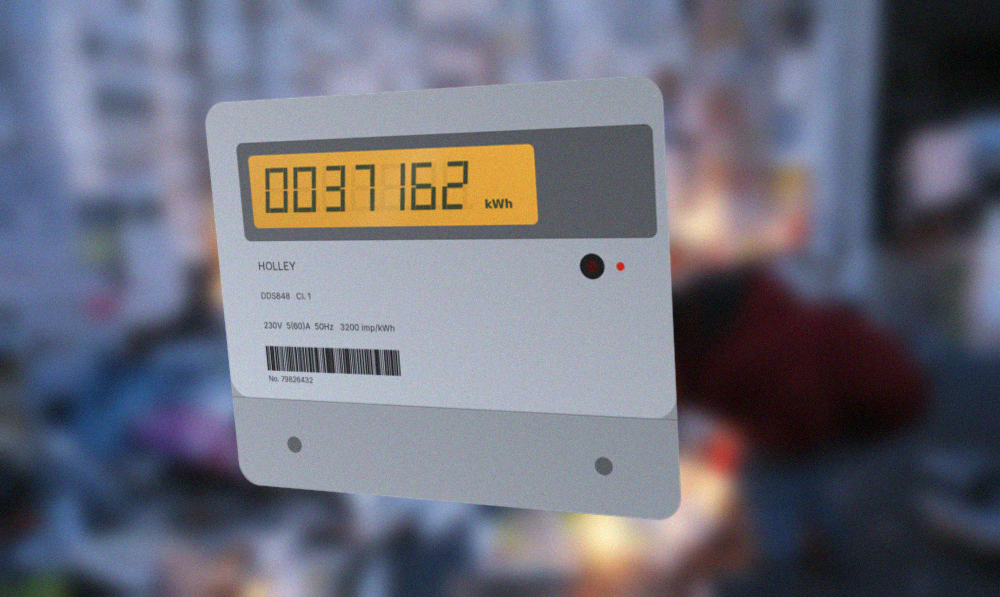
37162 kWh
